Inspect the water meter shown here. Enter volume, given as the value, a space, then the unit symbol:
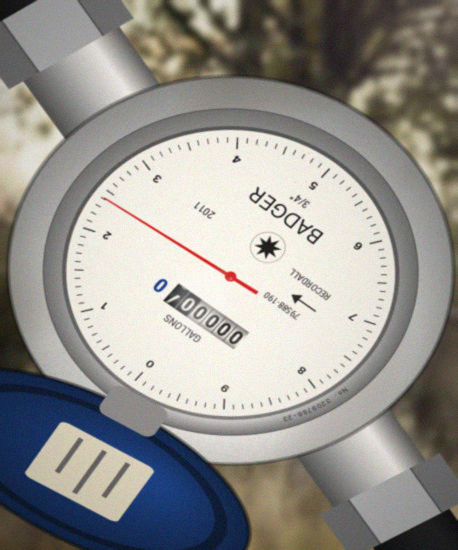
72.4 gal
